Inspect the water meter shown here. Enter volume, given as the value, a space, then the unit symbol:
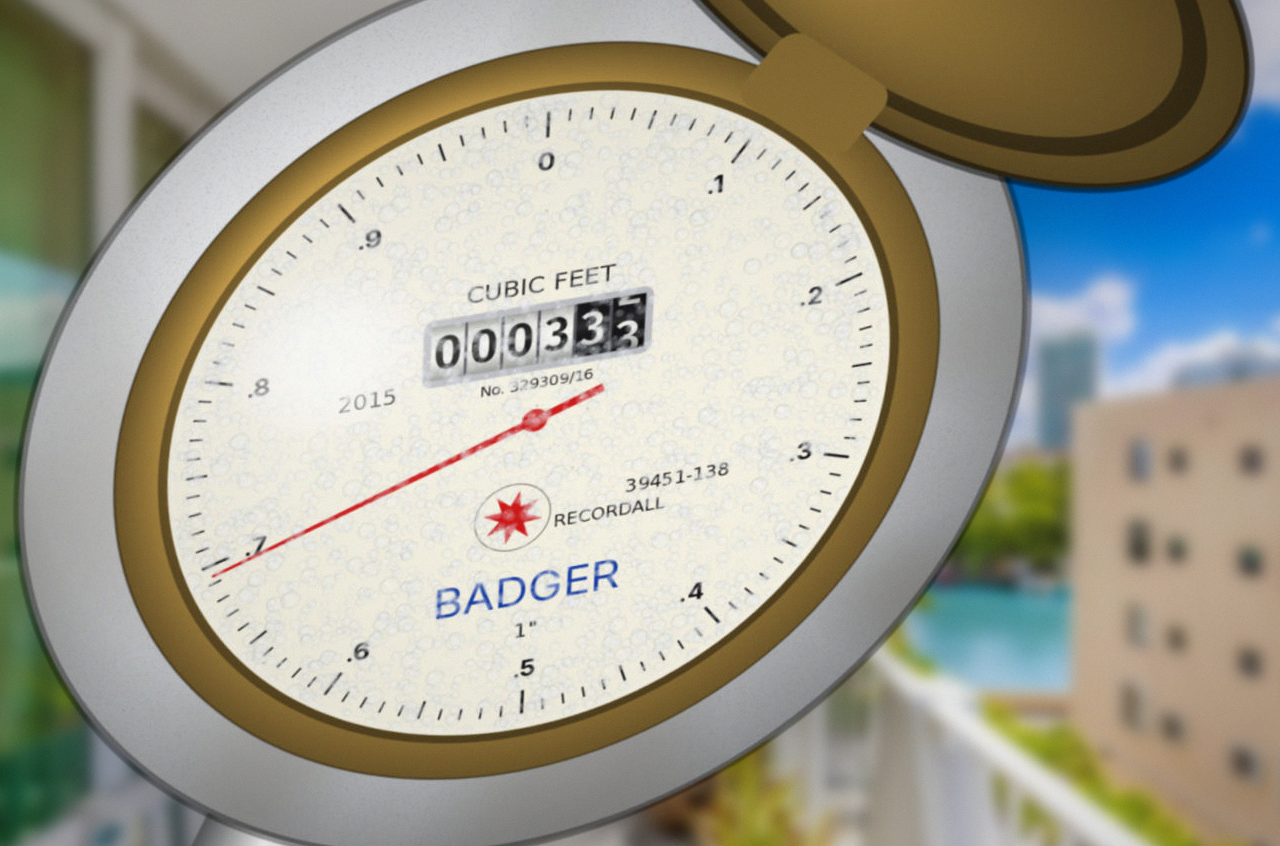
332.69 ft³
